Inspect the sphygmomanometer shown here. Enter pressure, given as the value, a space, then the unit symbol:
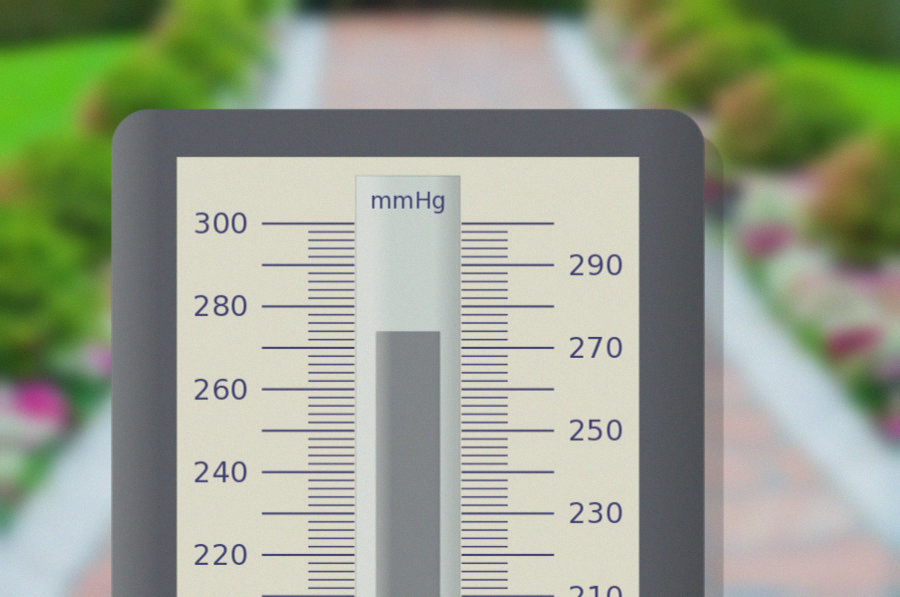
274 mmHg
